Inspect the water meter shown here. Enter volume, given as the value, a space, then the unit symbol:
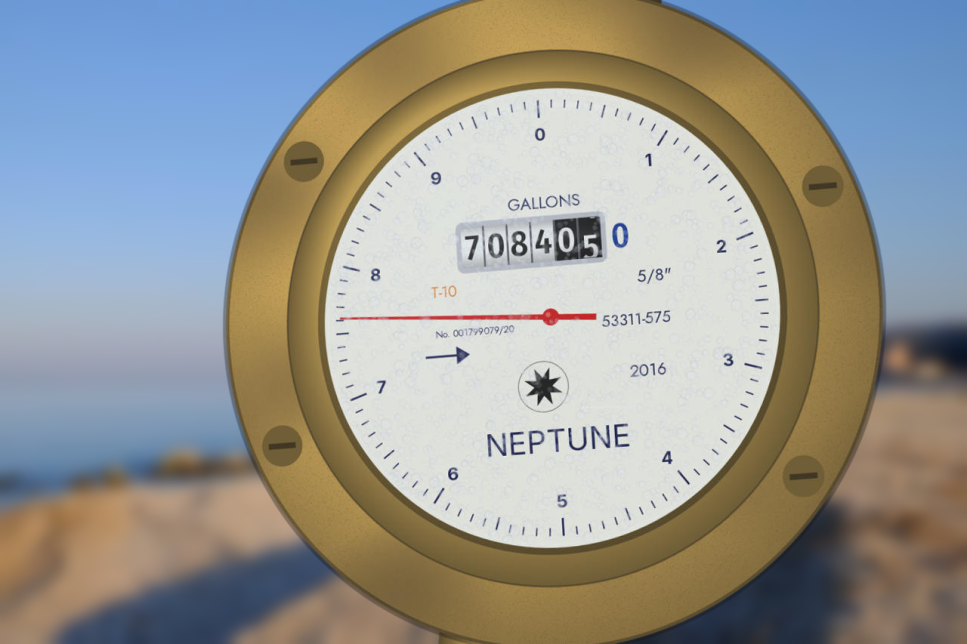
7084047.6 gal
